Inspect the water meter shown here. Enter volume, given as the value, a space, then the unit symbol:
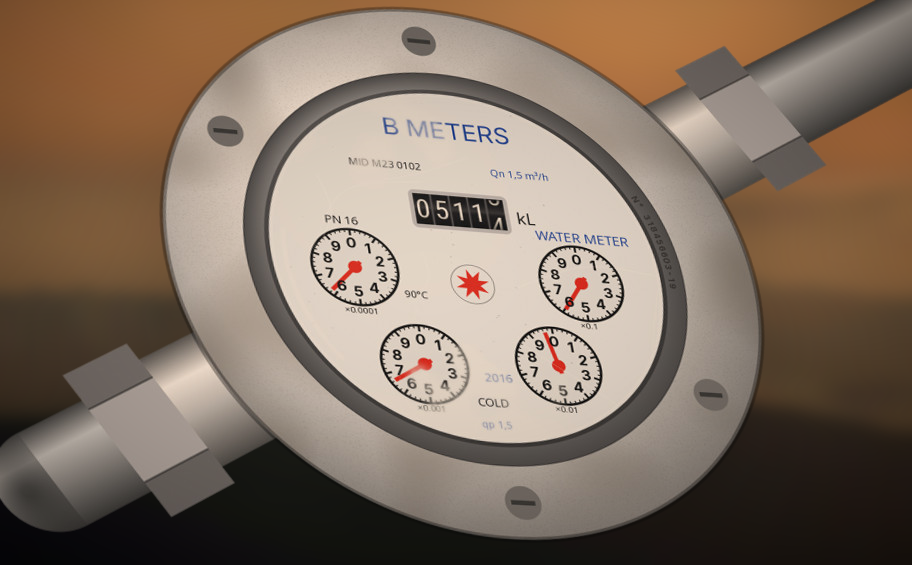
5113.5966 kL
